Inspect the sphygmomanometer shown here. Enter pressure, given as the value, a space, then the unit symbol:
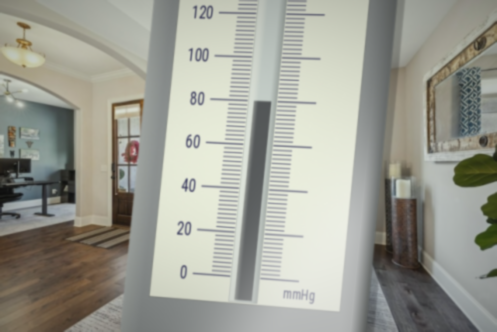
80 mmHg
